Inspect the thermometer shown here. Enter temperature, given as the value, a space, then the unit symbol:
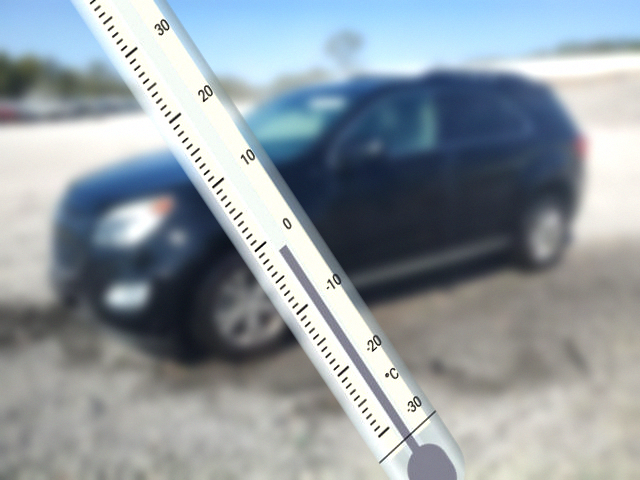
-2 °C
